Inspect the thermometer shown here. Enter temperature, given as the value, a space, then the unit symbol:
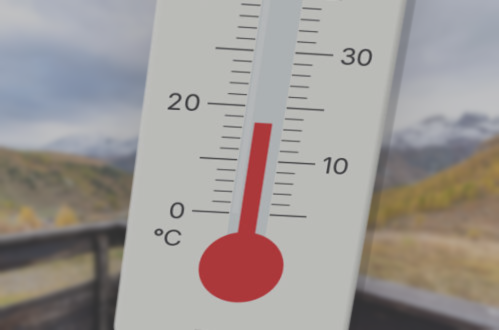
17 °C
